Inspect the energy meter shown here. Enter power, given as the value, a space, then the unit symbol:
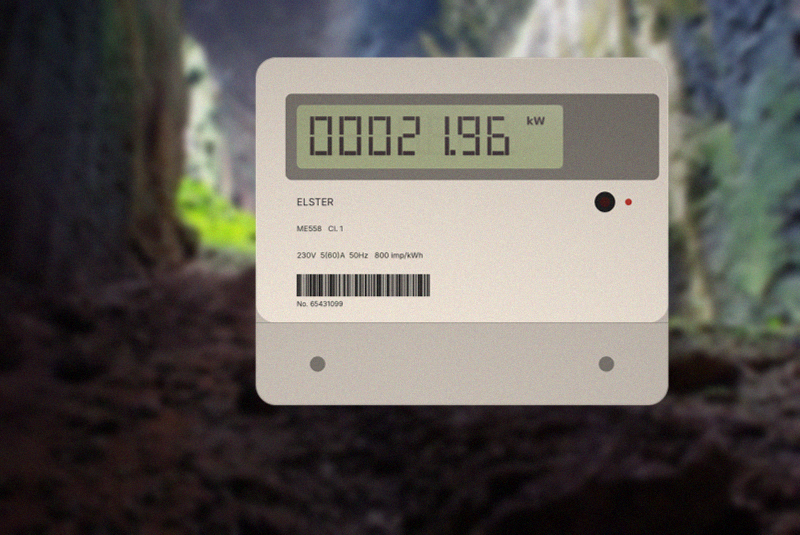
21.96 kW
